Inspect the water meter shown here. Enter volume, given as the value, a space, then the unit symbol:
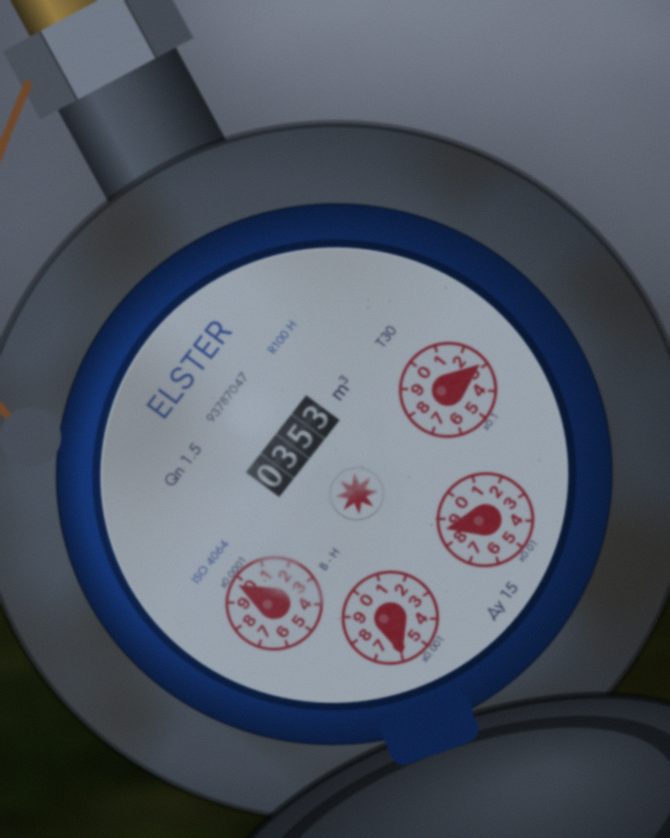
353.2859 m³
